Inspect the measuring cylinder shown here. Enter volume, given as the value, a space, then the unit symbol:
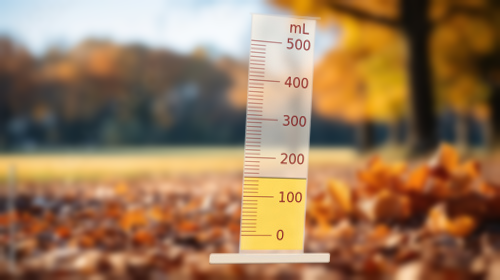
150 mL
